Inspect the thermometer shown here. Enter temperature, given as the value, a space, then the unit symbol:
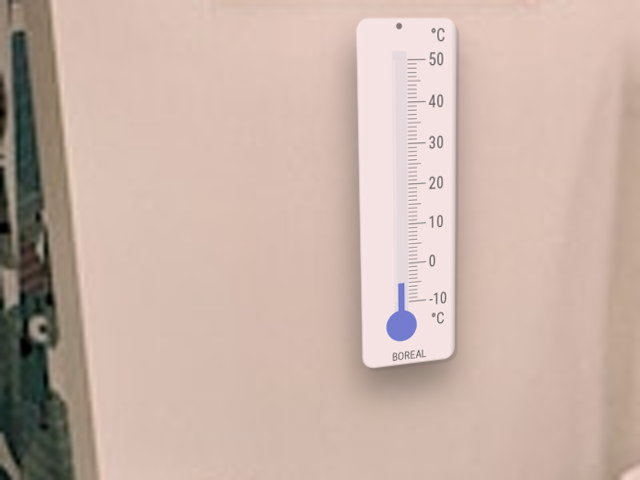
-5 °C
